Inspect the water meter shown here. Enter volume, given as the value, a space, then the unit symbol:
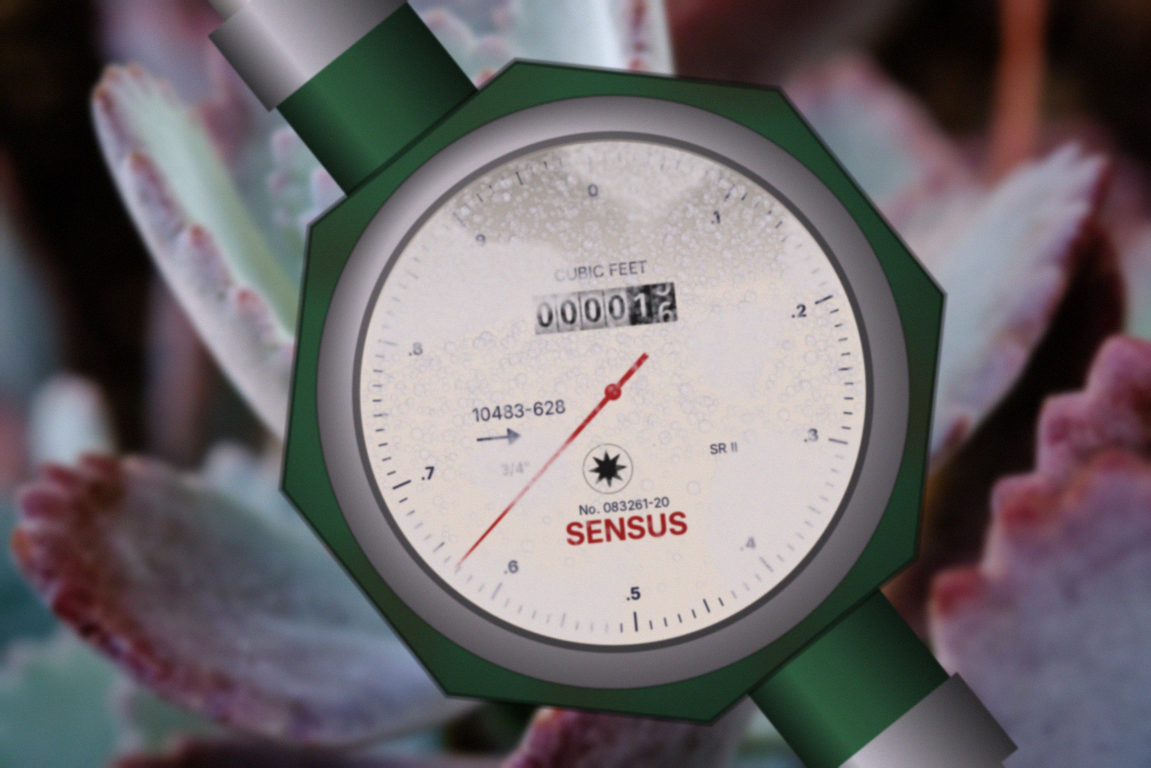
15.63 ft³
